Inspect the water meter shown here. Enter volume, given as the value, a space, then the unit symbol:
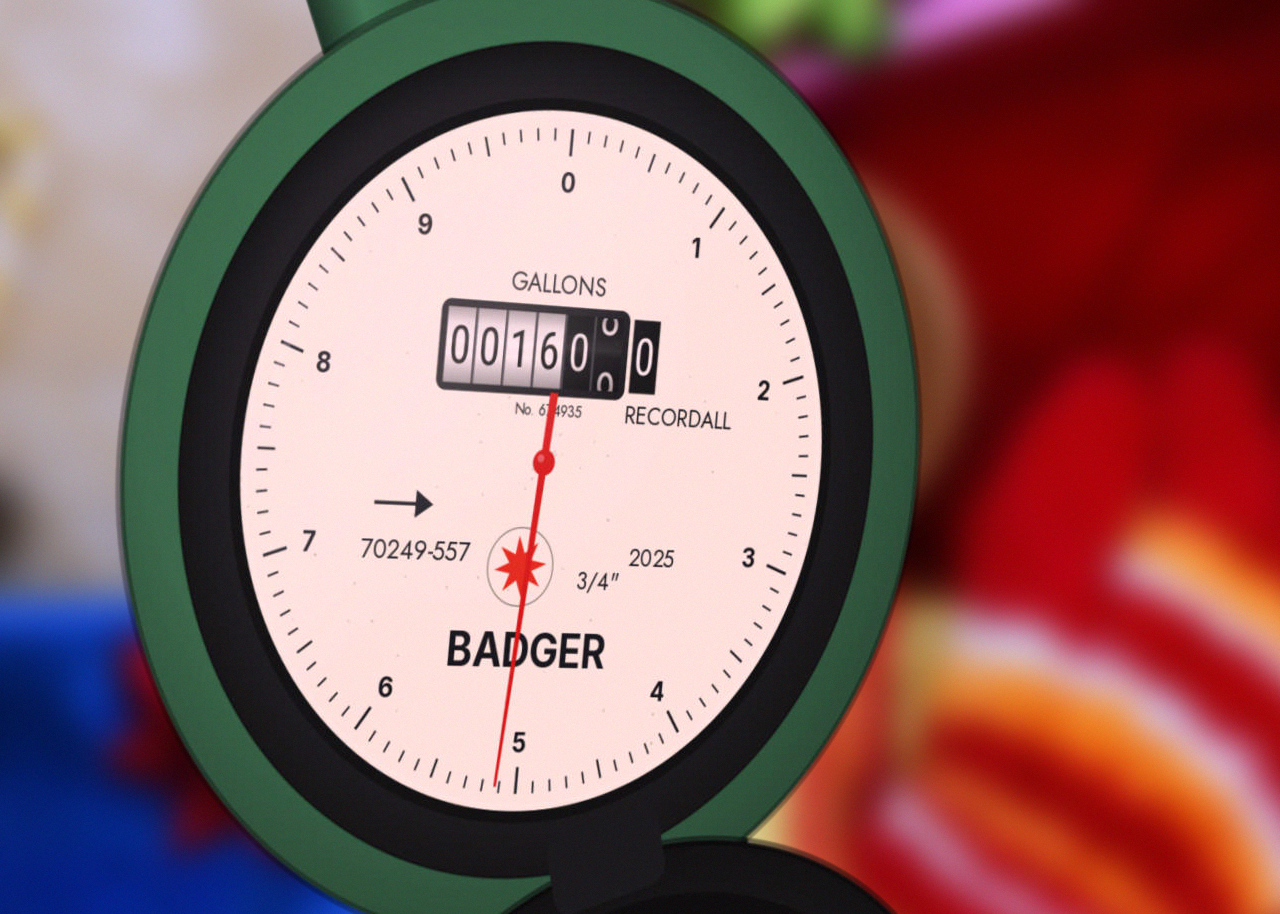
16085.1 gal
